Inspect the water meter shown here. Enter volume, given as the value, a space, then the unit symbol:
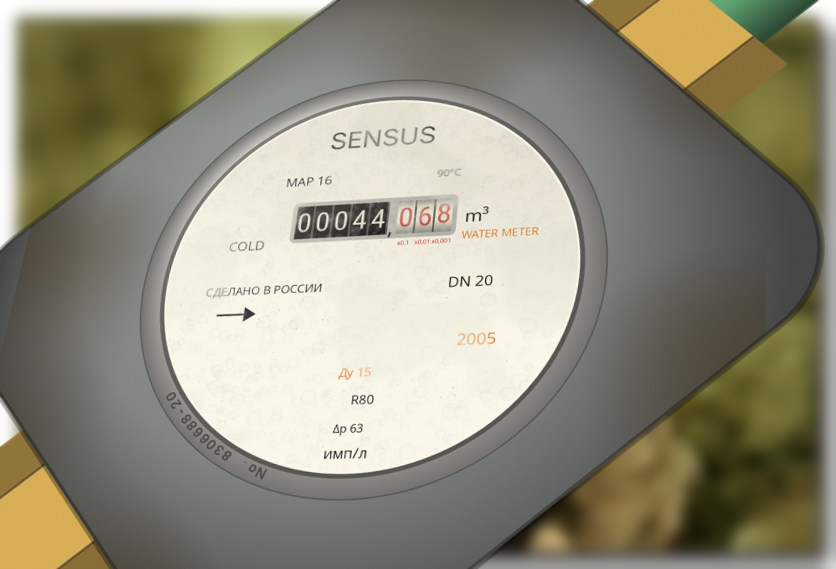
44.068 m³
